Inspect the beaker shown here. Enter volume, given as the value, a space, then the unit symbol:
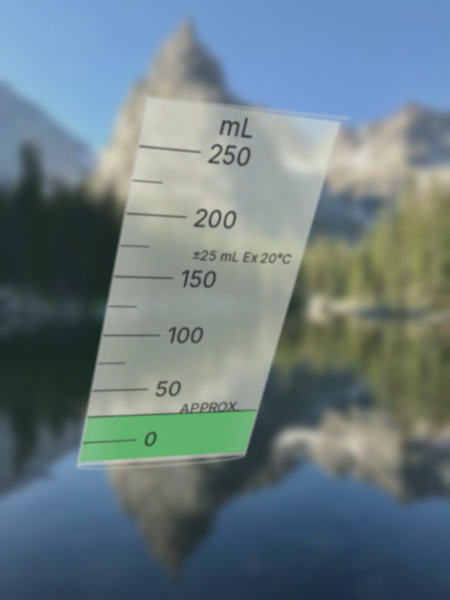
25 mL
